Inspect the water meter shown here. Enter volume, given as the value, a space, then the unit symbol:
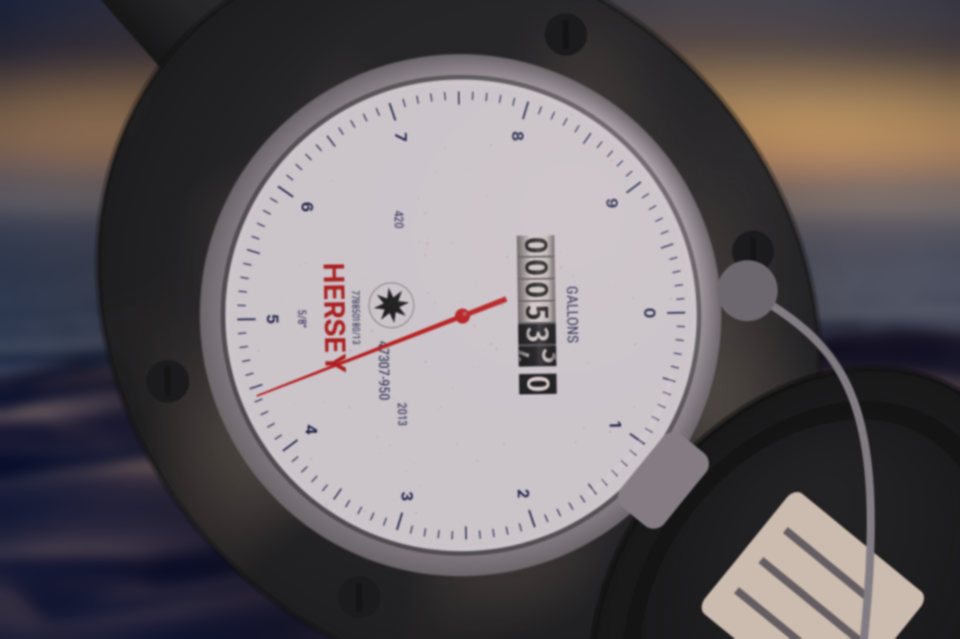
5334.4 gal
